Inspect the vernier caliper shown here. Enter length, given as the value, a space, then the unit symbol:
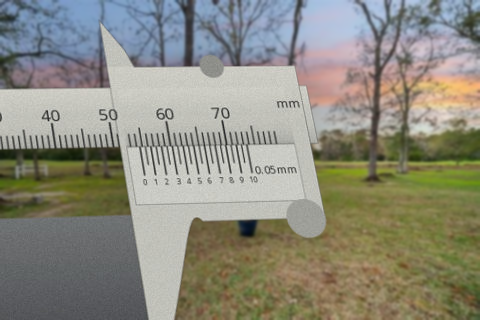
54.6 mm
